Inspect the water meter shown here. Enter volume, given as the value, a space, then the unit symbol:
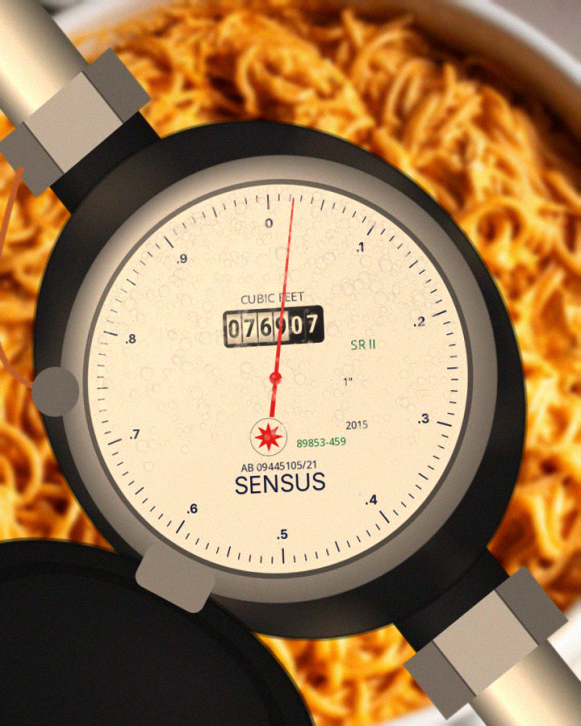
76907.02 ft³
